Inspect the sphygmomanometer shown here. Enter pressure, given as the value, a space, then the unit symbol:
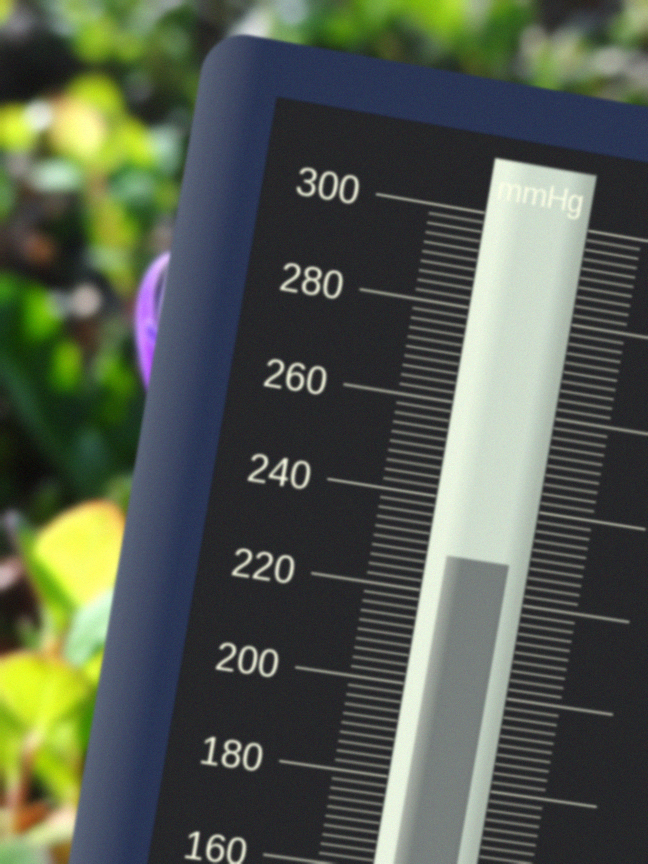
228 mmHg
